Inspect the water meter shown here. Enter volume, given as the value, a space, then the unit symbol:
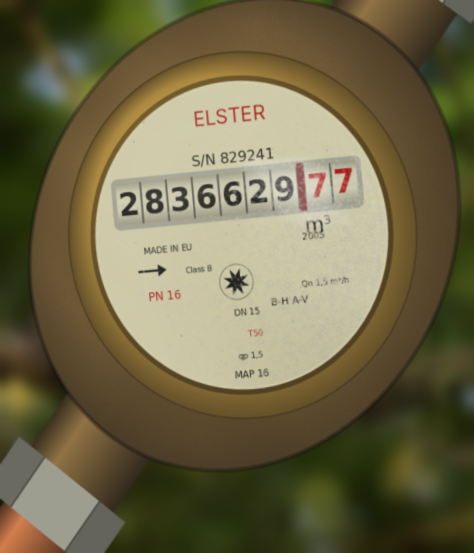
2836629.77 m³
